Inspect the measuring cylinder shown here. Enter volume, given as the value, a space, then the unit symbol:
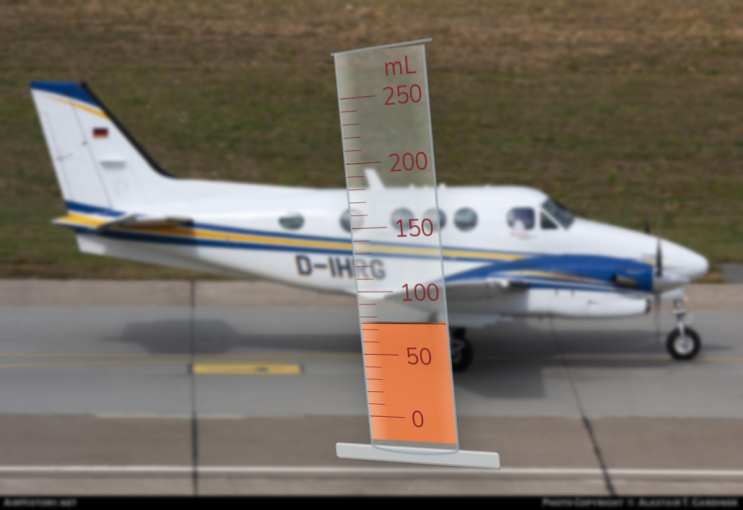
75 mL
